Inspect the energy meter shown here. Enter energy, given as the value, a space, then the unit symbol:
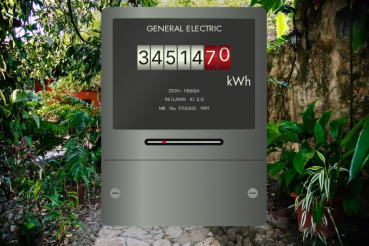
34514.70 kWh
